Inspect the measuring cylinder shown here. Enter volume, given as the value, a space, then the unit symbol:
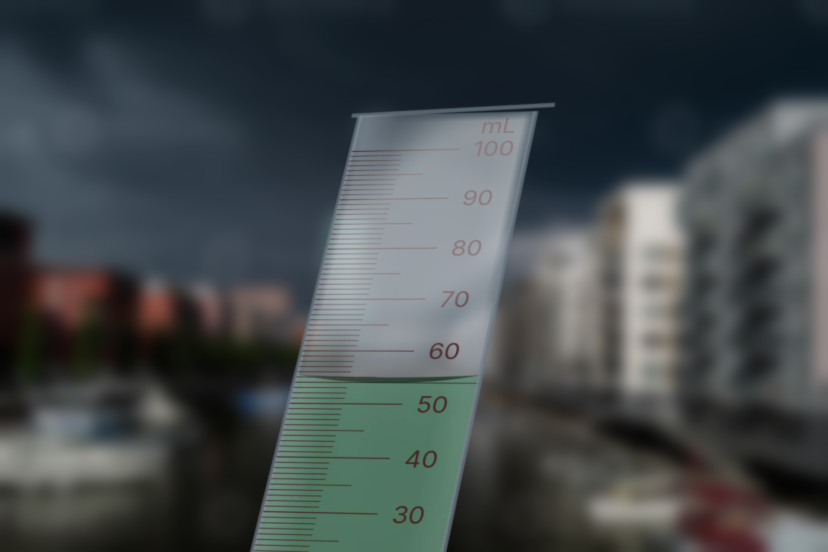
54 mL
